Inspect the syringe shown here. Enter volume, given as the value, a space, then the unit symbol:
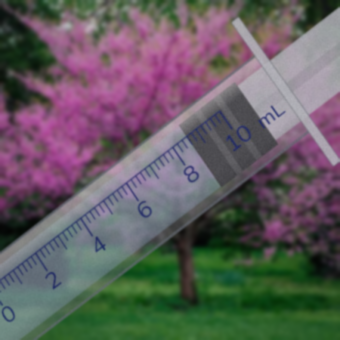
8.6 mL
